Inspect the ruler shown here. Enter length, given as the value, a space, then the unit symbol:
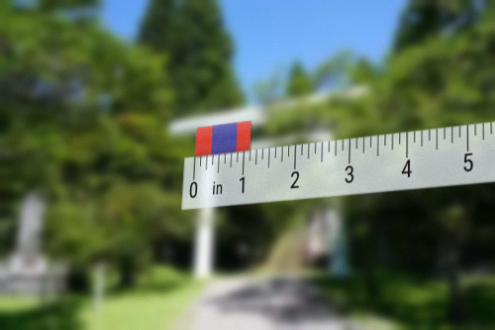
1.125 in
